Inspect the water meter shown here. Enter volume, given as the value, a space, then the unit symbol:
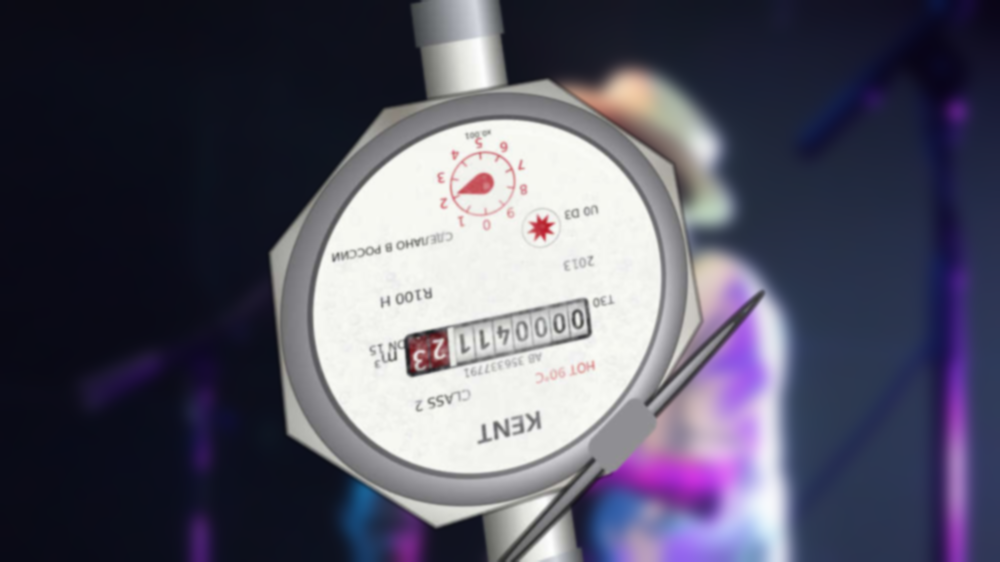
411.232 m³
